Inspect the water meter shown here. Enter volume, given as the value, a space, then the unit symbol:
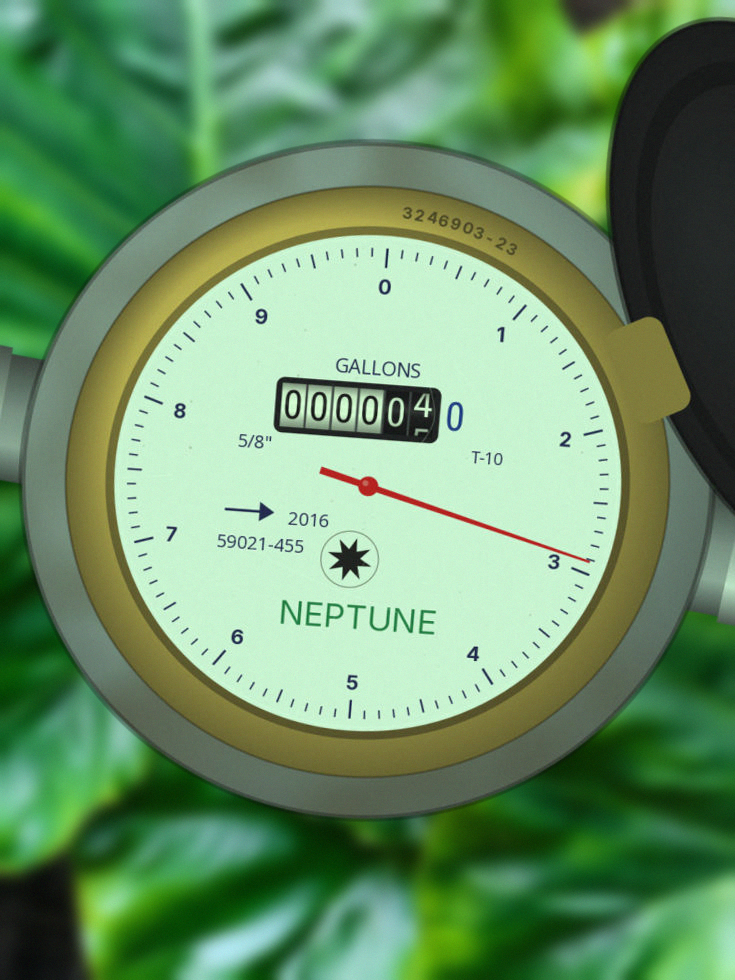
42.9 gal
